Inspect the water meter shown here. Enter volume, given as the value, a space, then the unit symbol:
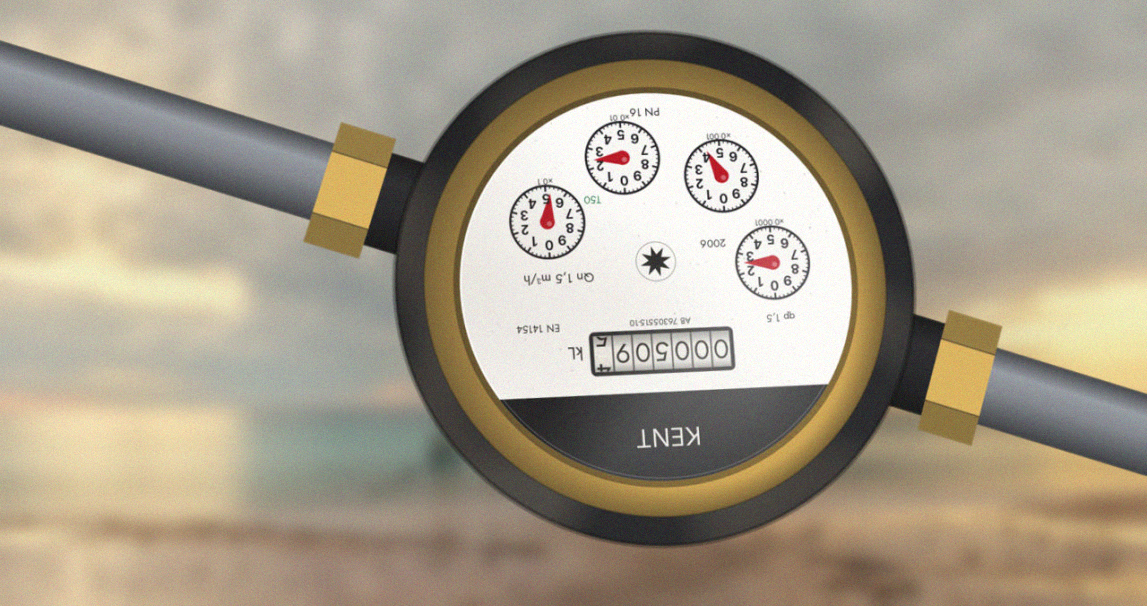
5094.5242 kL
